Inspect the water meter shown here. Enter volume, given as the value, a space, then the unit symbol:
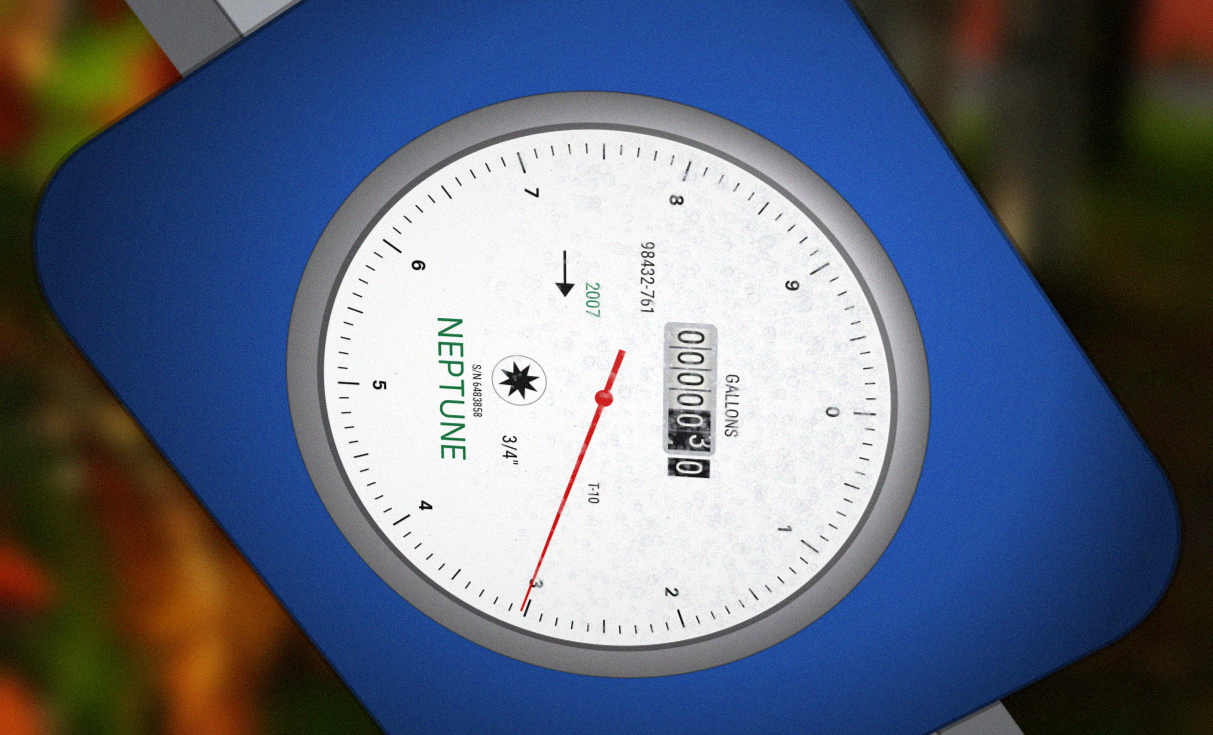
33.0 gal
